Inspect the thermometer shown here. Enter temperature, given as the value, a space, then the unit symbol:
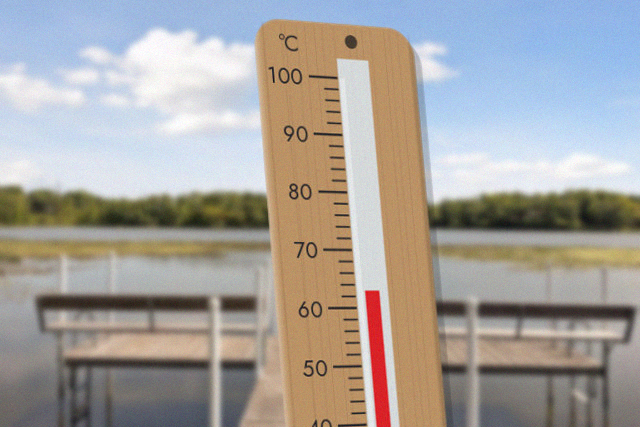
63 °C
